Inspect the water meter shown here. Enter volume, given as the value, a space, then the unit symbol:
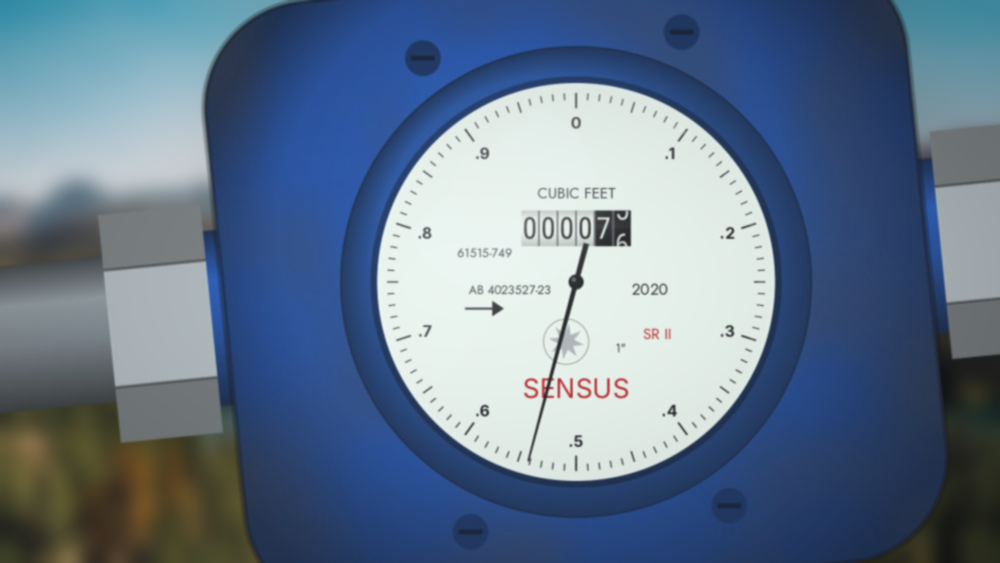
75.54 ft³
